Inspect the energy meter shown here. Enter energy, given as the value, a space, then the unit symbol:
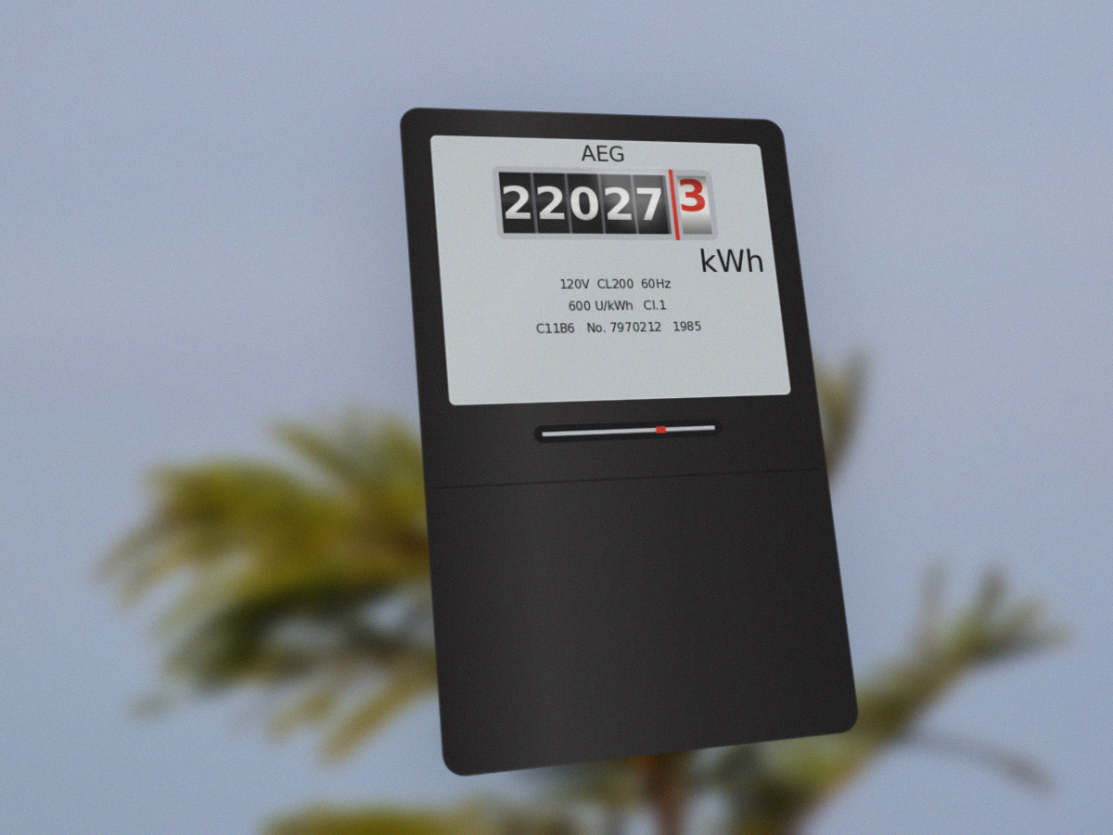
22027.3 kWh
